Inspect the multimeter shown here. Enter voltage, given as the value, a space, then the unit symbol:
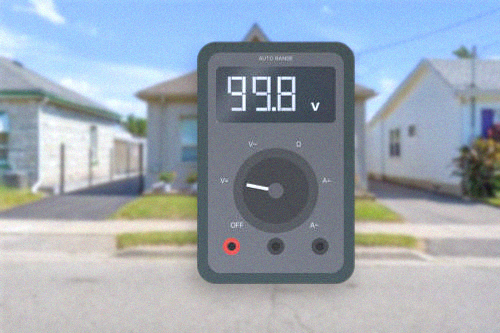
99.8 V
